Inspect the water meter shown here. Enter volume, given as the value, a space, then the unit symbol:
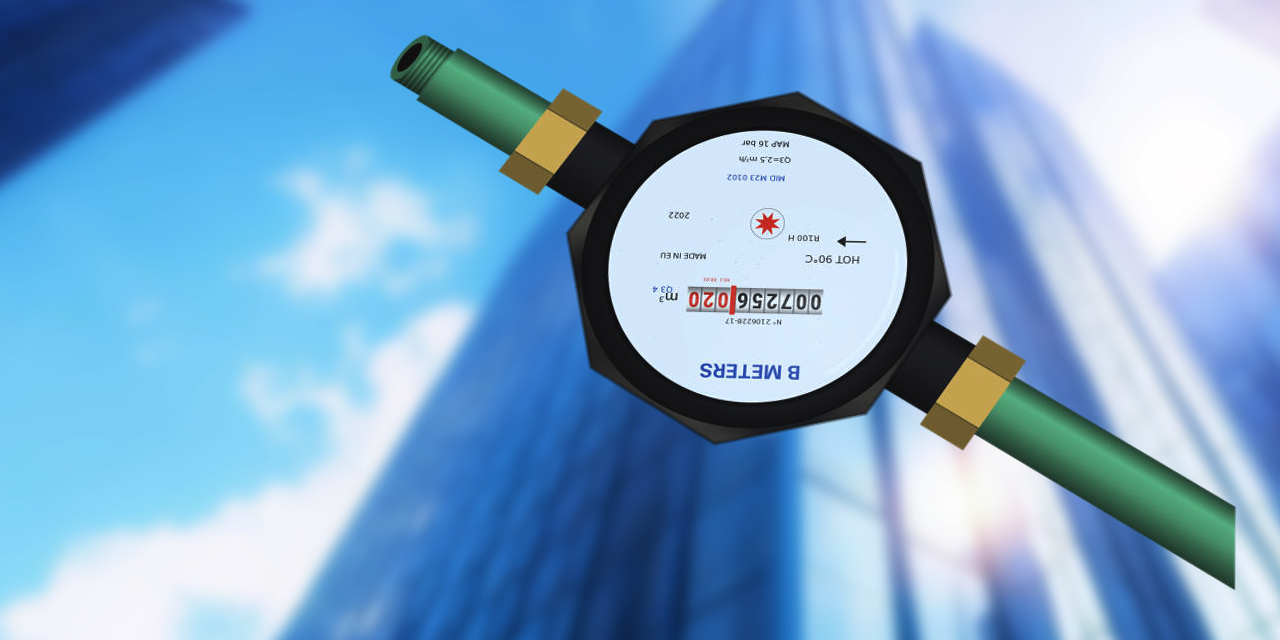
7256.020 m³
